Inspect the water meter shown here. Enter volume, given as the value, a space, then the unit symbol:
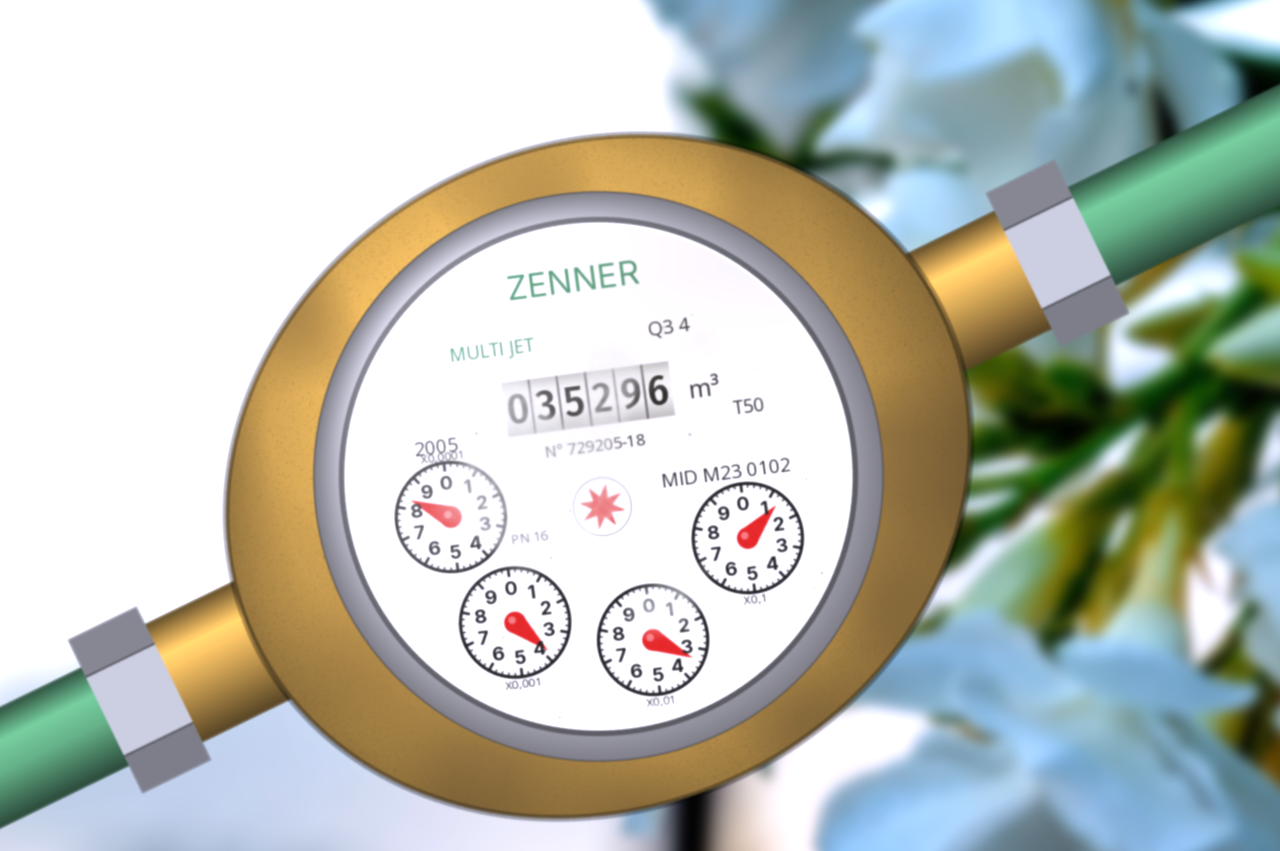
35296.1338 m³
